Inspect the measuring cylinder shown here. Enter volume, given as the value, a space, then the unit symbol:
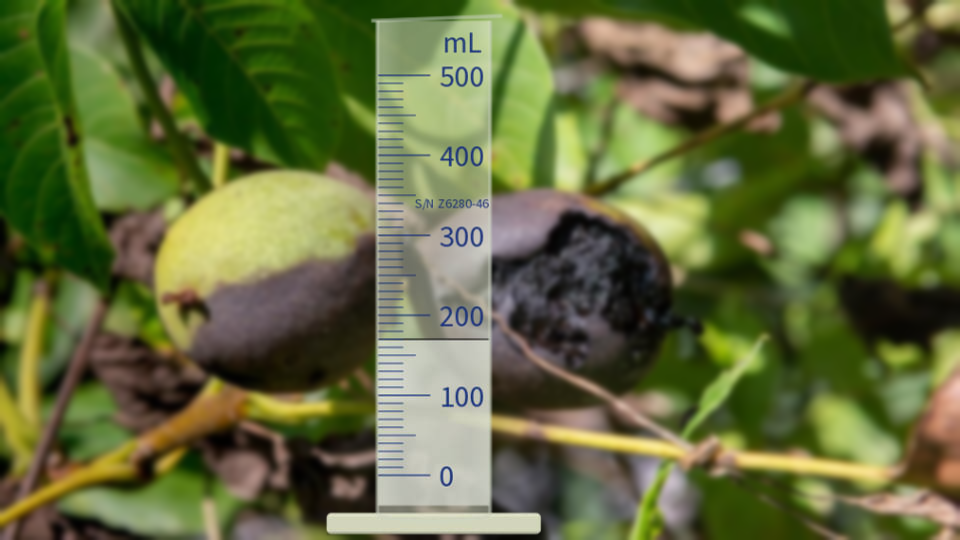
170 mL
